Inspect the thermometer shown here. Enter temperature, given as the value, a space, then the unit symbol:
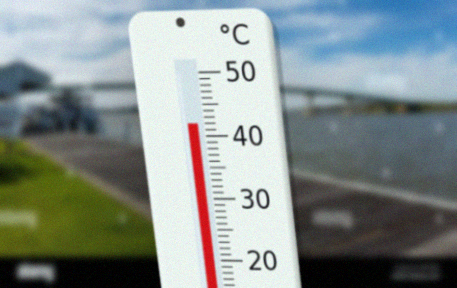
42 °C
